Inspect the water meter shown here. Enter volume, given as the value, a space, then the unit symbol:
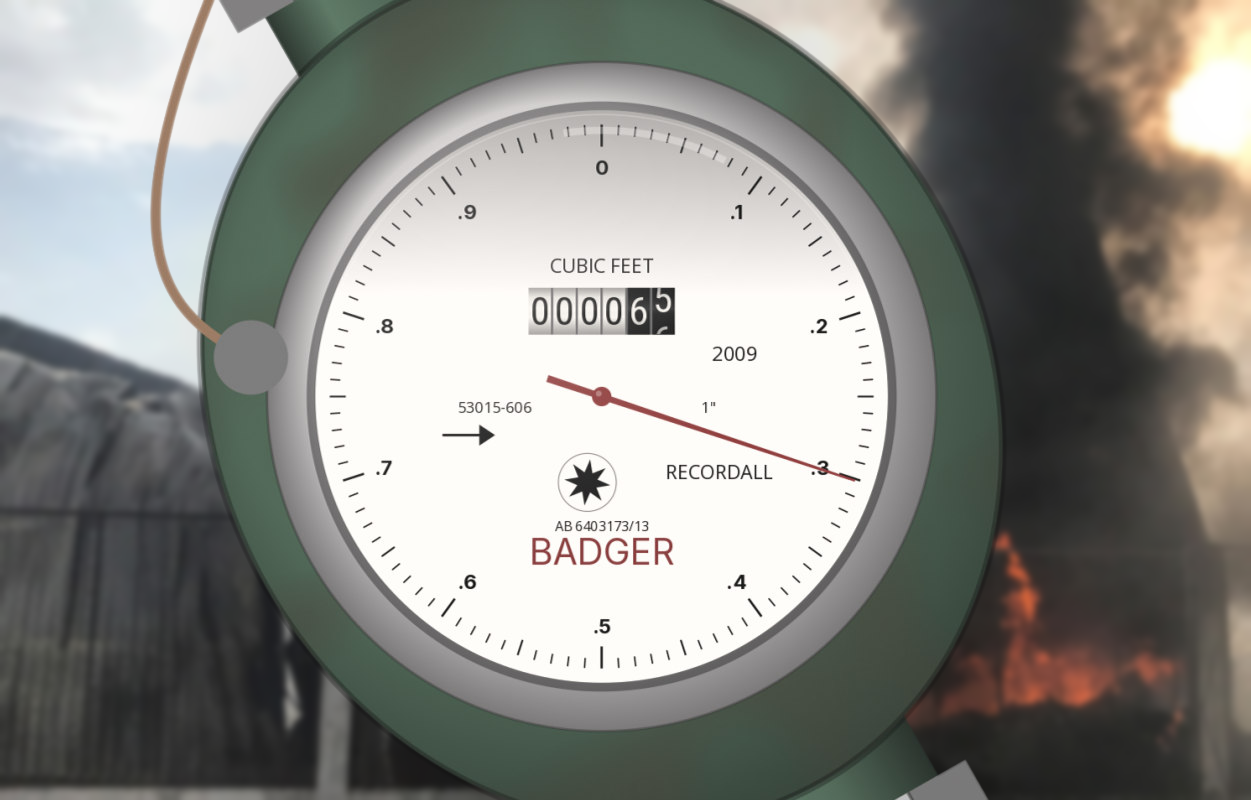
65.30 ft³
